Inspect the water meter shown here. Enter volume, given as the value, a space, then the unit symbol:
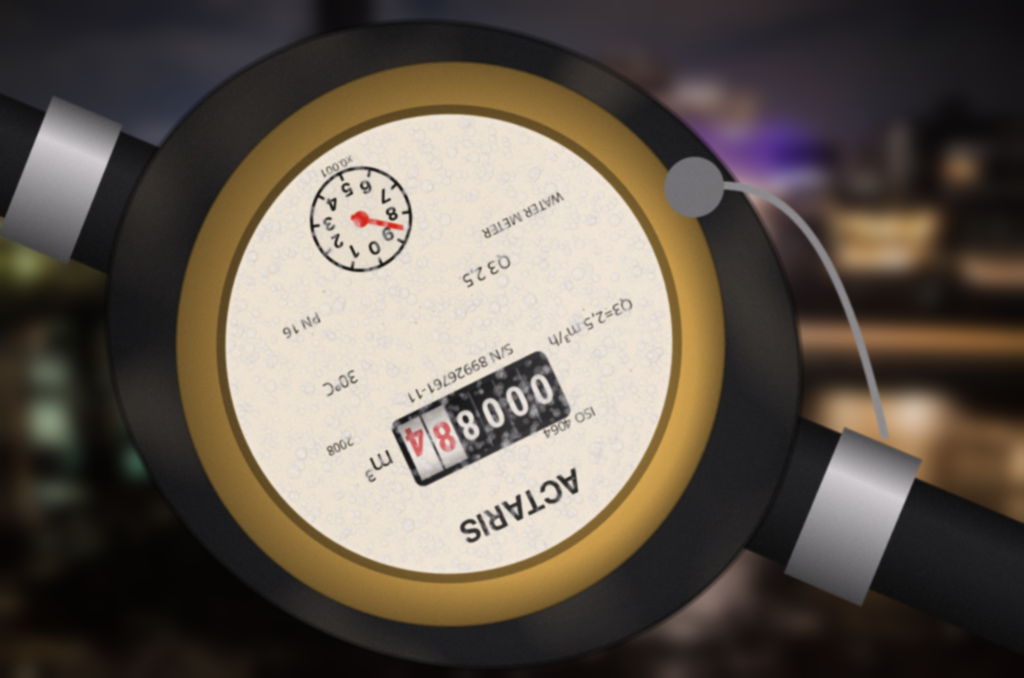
8.838 m³
